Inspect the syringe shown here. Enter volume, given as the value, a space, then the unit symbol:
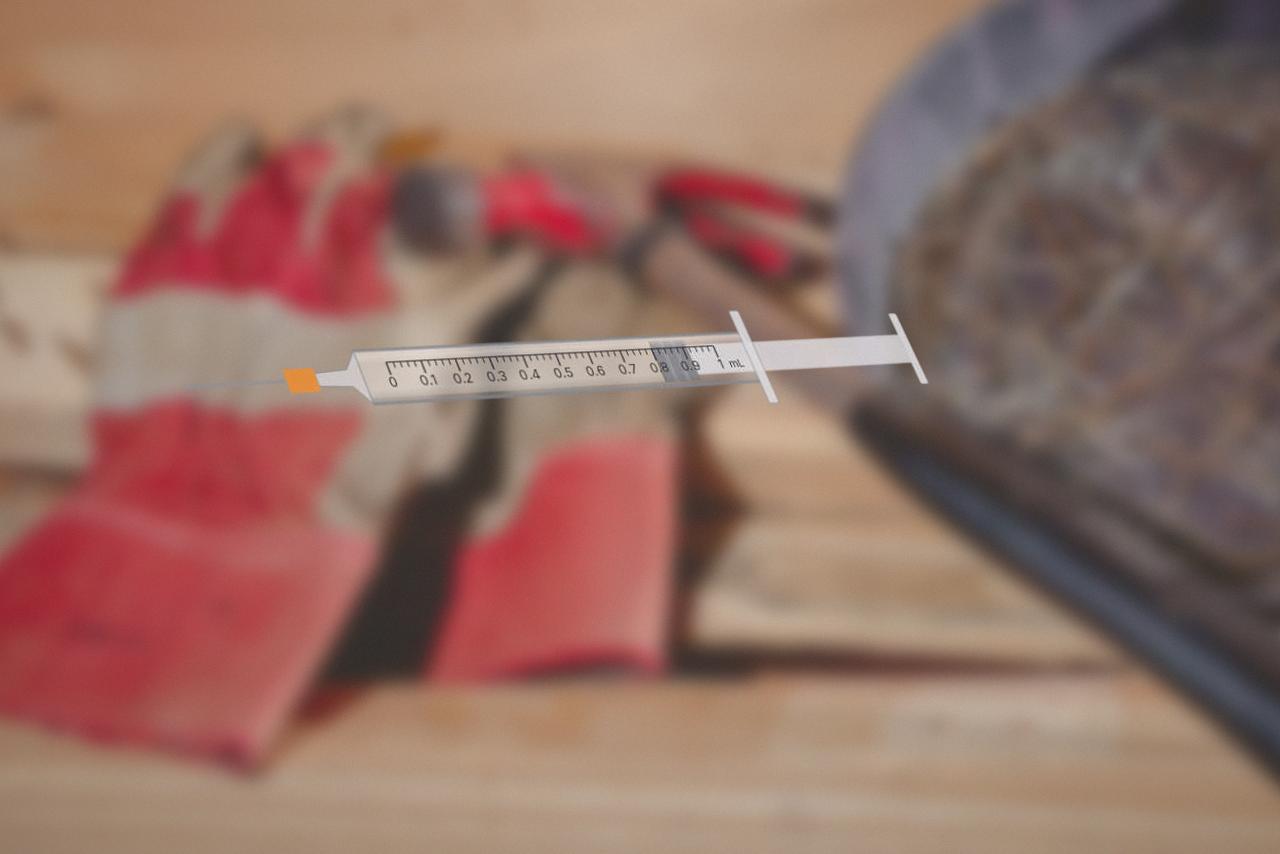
0.8 mL
